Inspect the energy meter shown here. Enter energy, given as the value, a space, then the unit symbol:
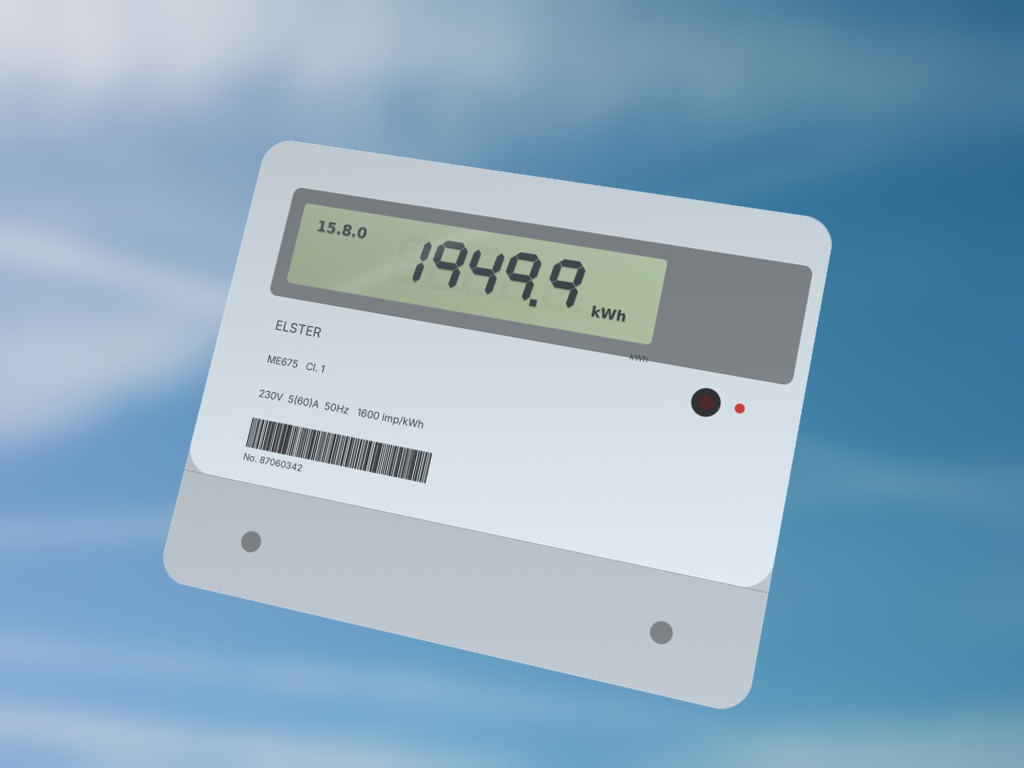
1949.9 kWh
